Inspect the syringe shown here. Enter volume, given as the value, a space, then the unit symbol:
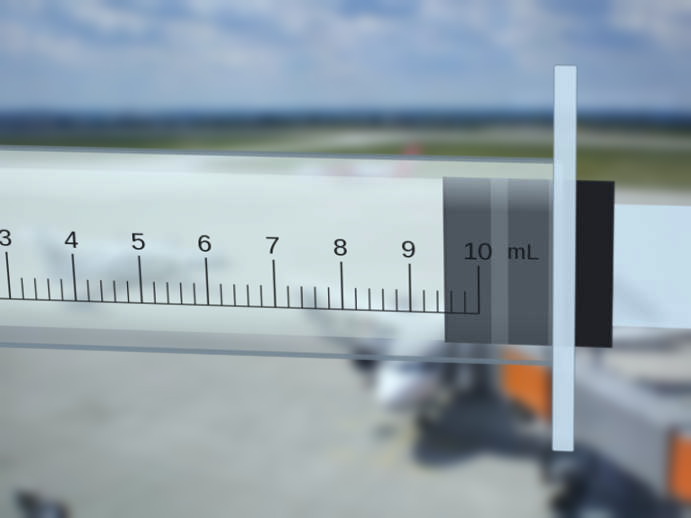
9.5 mL
